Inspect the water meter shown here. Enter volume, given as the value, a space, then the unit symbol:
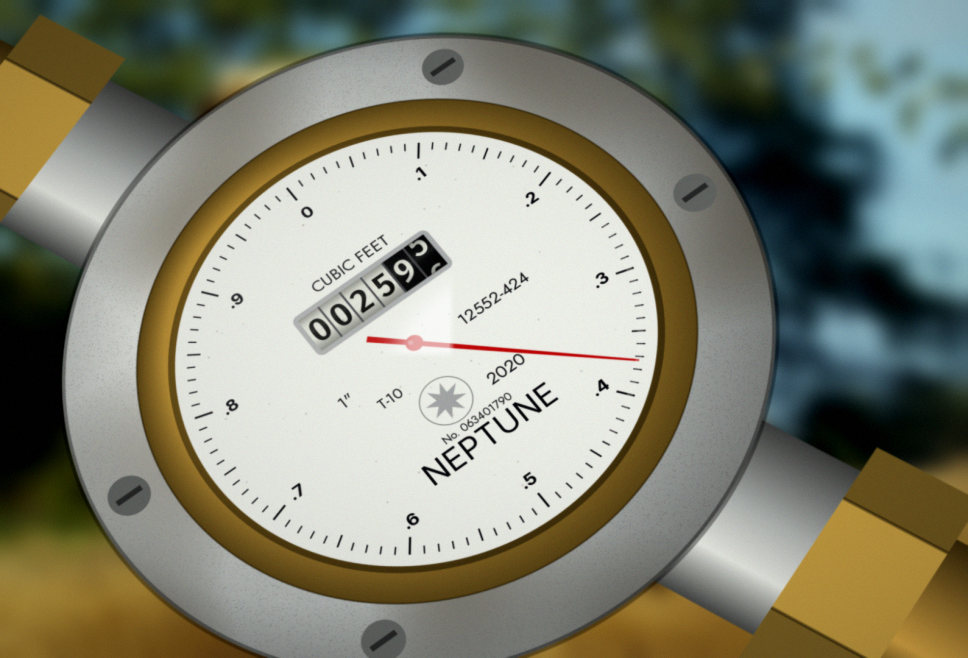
2595.37 ft³
